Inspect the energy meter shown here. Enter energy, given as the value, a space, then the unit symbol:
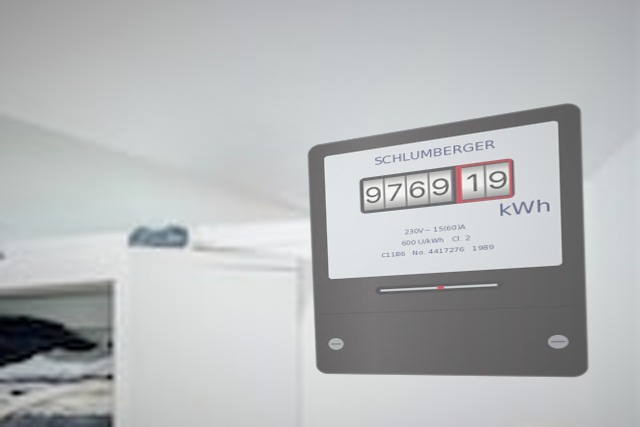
9769.19 kWh
